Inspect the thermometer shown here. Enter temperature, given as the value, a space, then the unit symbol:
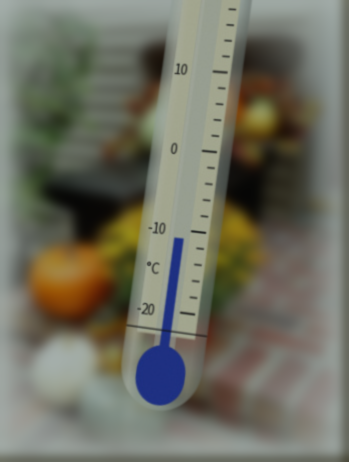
-11 °C
